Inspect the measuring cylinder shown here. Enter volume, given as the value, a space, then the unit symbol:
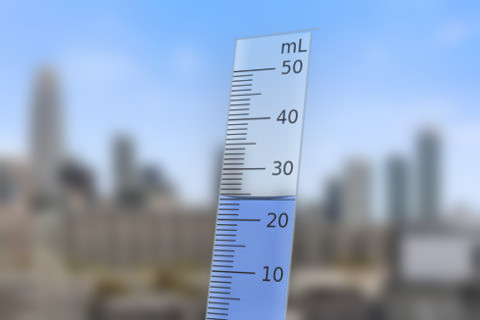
24 mL
